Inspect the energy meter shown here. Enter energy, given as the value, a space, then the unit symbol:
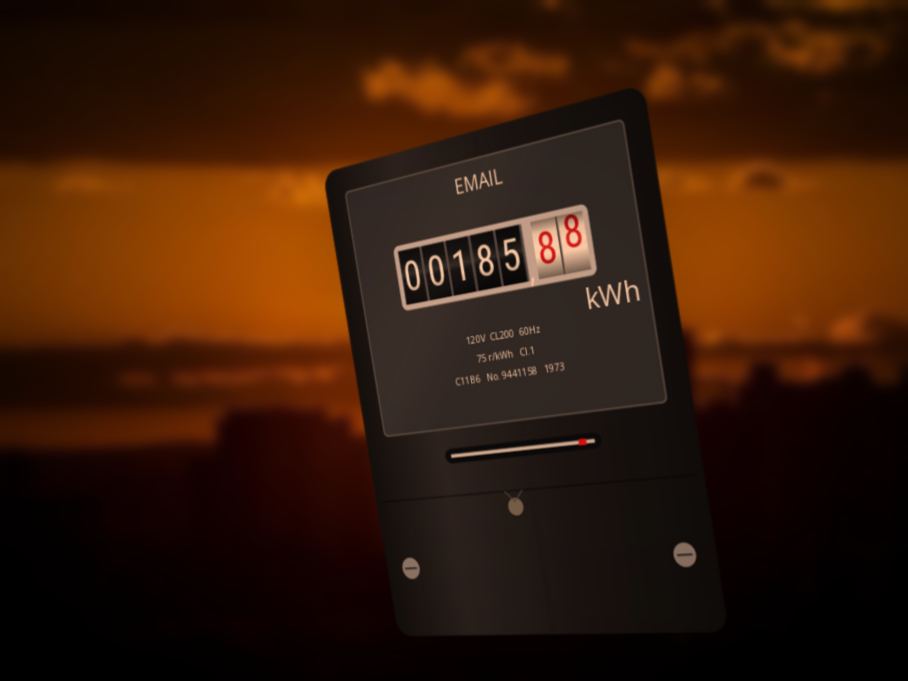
185.88 kWh
